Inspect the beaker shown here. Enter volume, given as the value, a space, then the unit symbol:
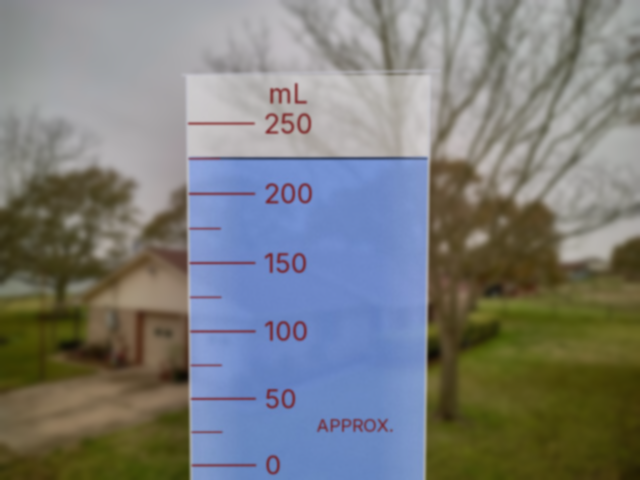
225 mL
